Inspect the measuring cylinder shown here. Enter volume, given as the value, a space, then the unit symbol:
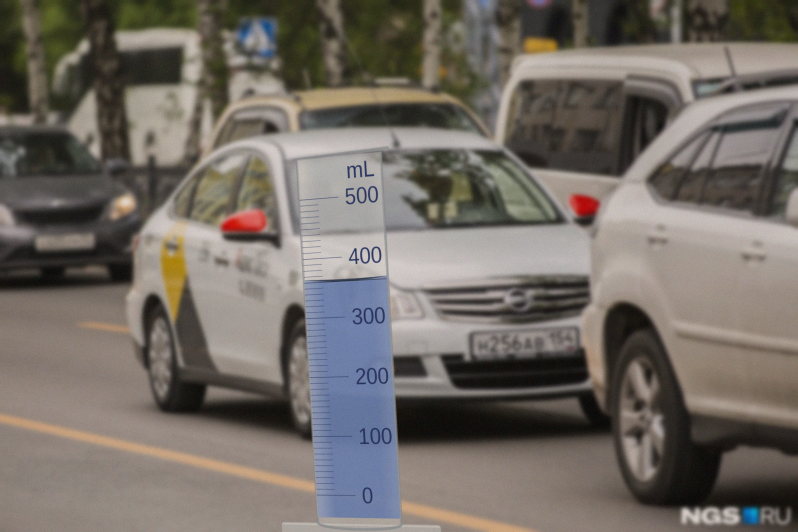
360 mL
